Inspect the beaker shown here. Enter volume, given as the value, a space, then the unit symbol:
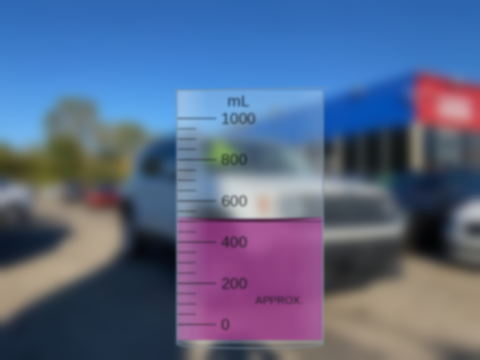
500 mL
